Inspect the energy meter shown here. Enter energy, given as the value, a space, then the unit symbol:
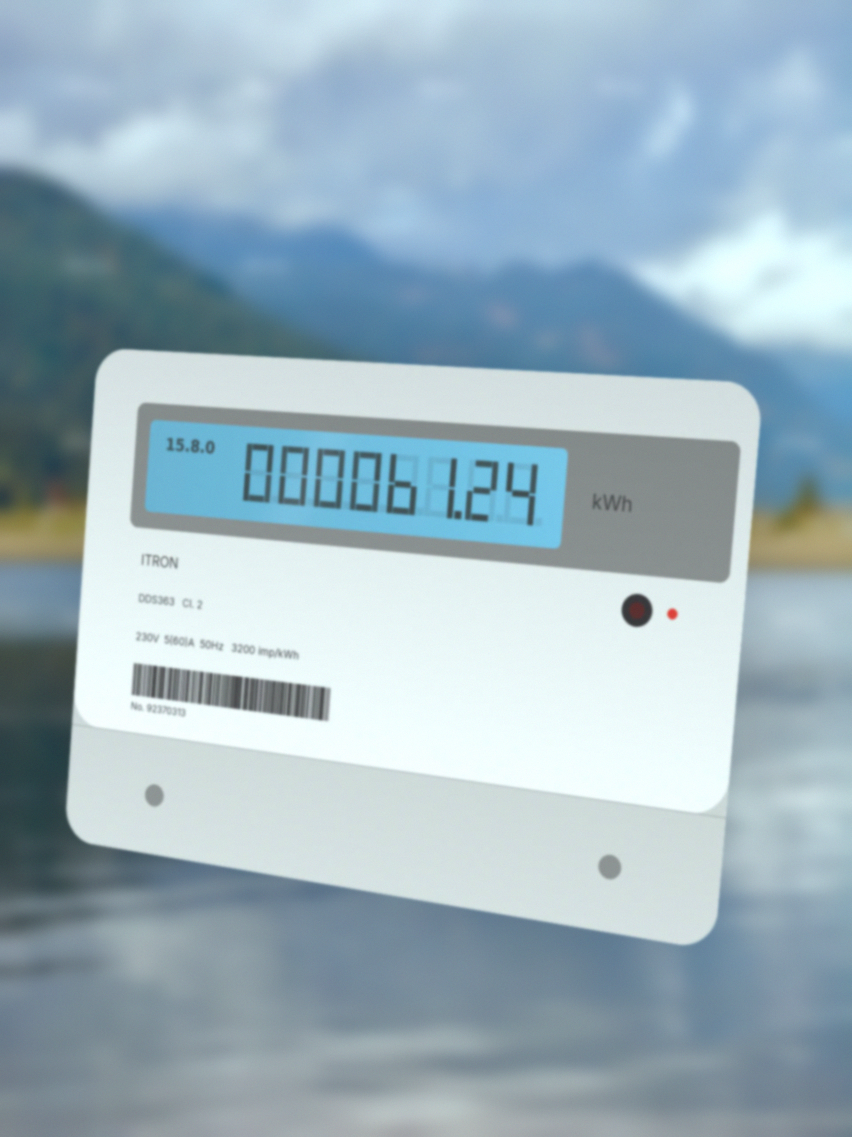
61.24 kWh
